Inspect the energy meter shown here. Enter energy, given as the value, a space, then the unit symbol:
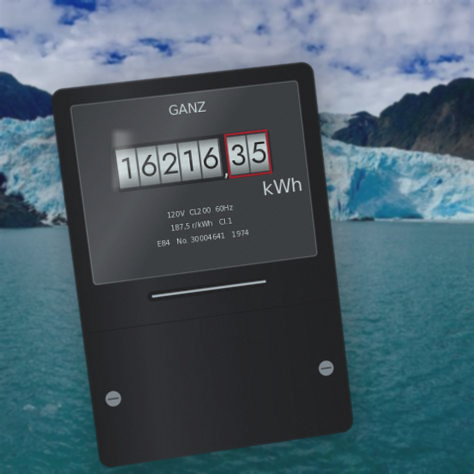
16216.35 kWh
